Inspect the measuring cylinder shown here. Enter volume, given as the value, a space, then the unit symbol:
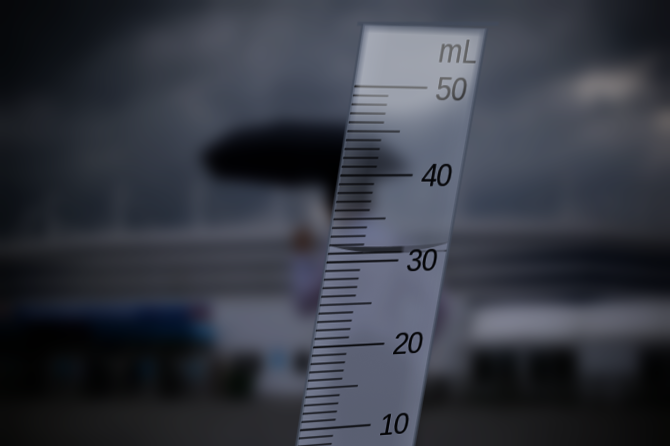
31 mL
